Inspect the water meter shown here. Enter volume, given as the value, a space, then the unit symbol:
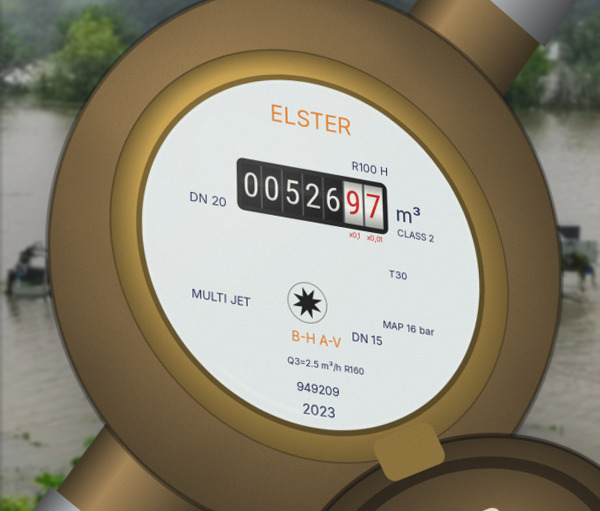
526.97 m³
